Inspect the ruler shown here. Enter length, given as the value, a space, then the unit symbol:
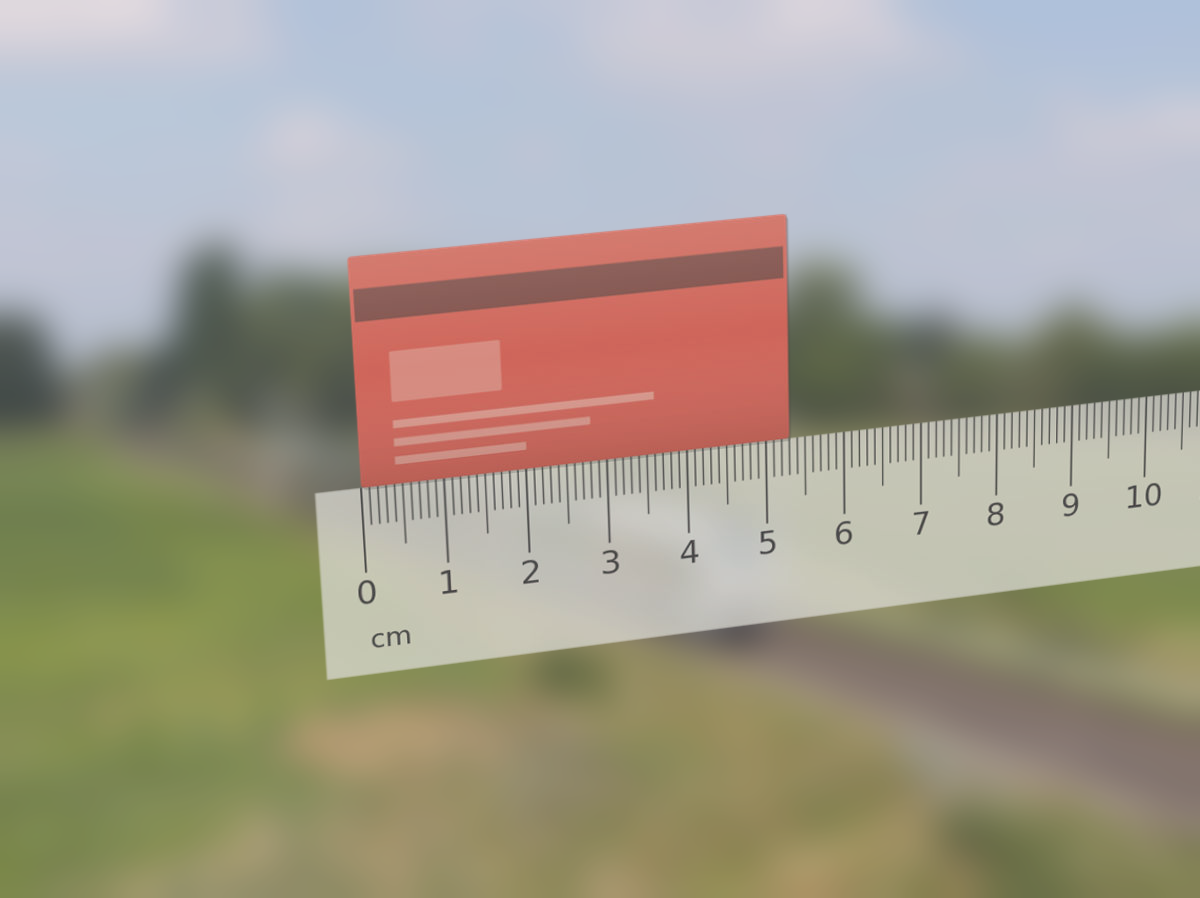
5.3 cm
